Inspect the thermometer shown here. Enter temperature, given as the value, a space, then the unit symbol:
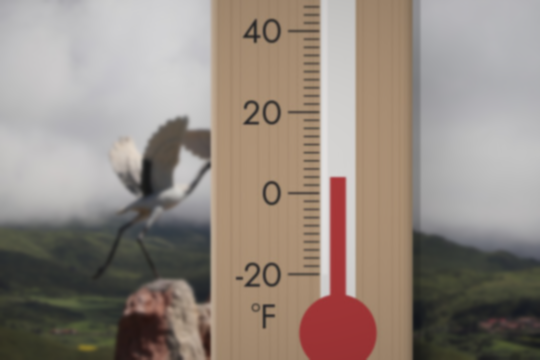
4 °F
